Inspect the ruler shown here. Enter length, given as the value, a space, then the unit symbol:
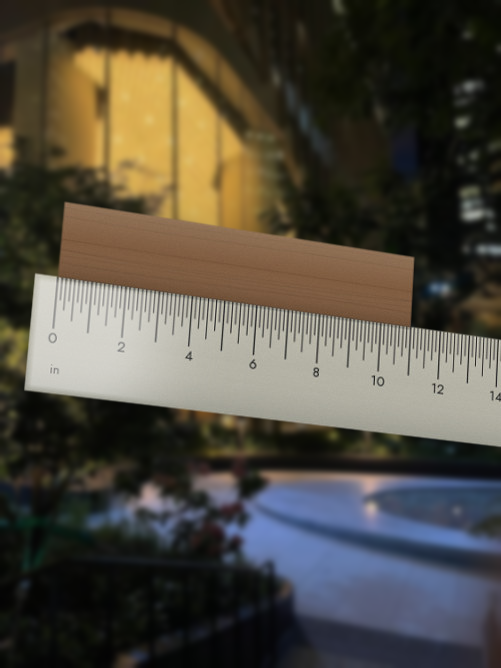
11 in
